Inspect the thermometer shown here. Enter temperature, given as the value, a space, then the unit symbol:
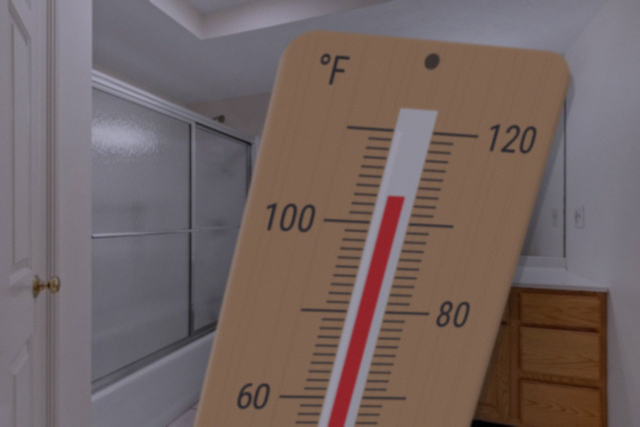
106 °F
